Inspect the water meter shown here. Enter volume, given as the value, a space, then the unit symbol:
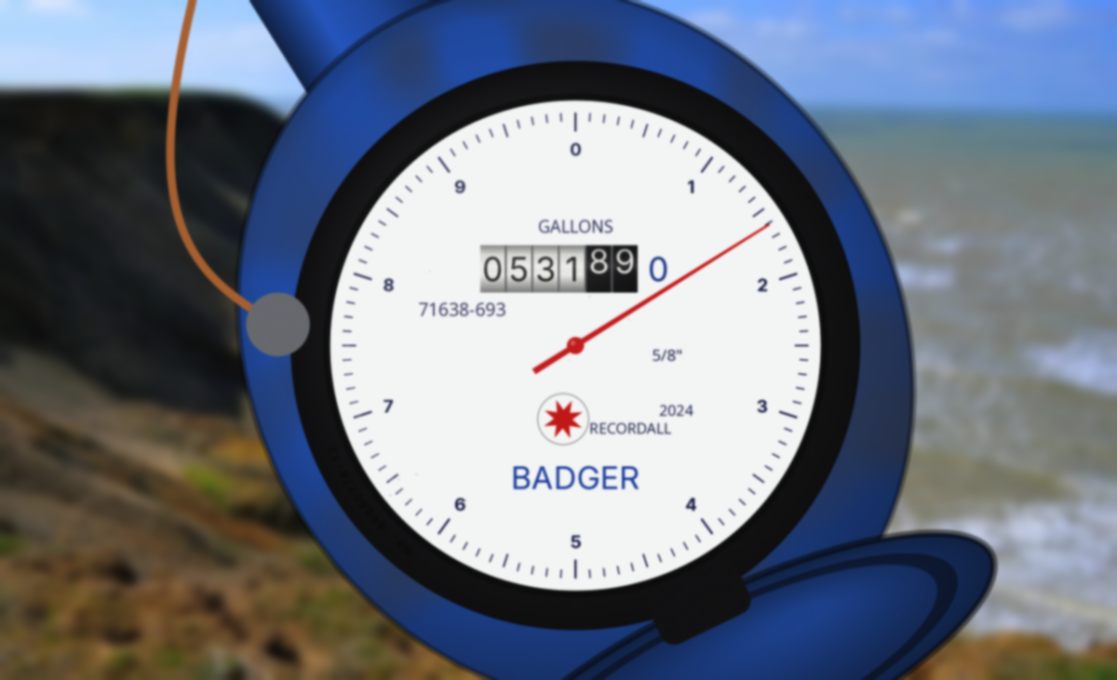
531891.6 gal
